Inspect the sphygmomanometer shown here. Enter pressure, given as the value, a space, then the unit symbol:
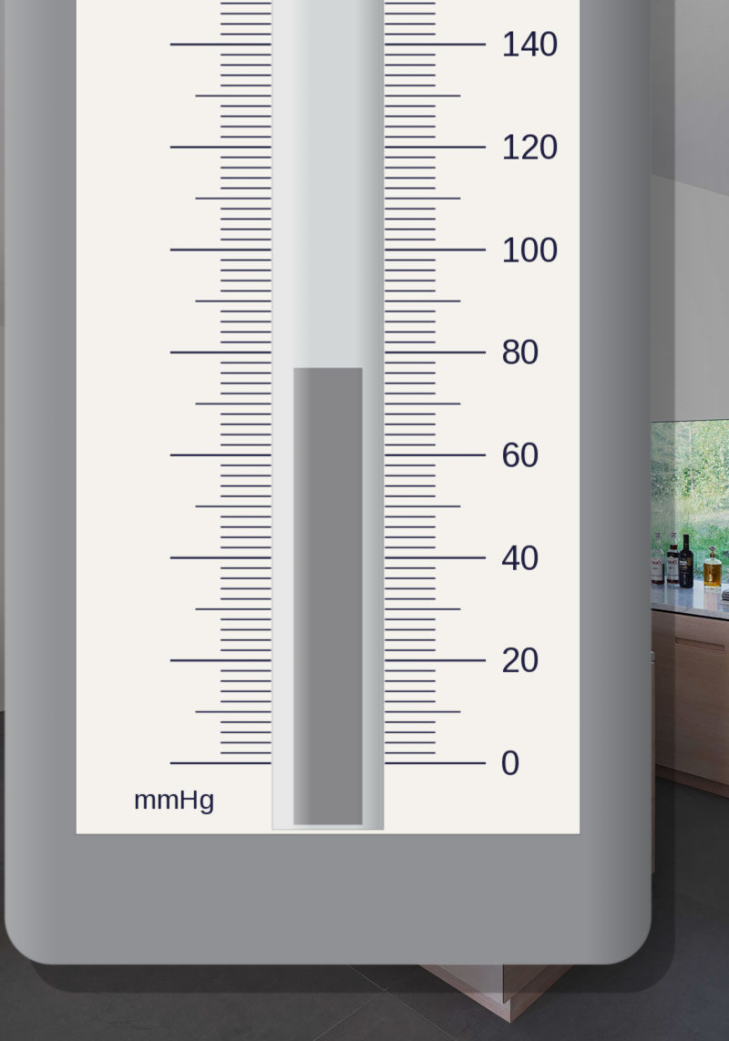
77 mmHg
